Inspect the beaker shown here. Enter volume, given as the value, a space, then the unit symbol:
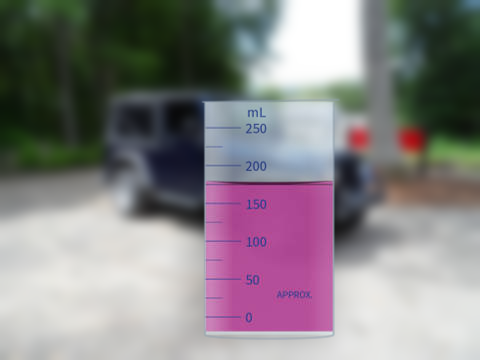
175 mL
